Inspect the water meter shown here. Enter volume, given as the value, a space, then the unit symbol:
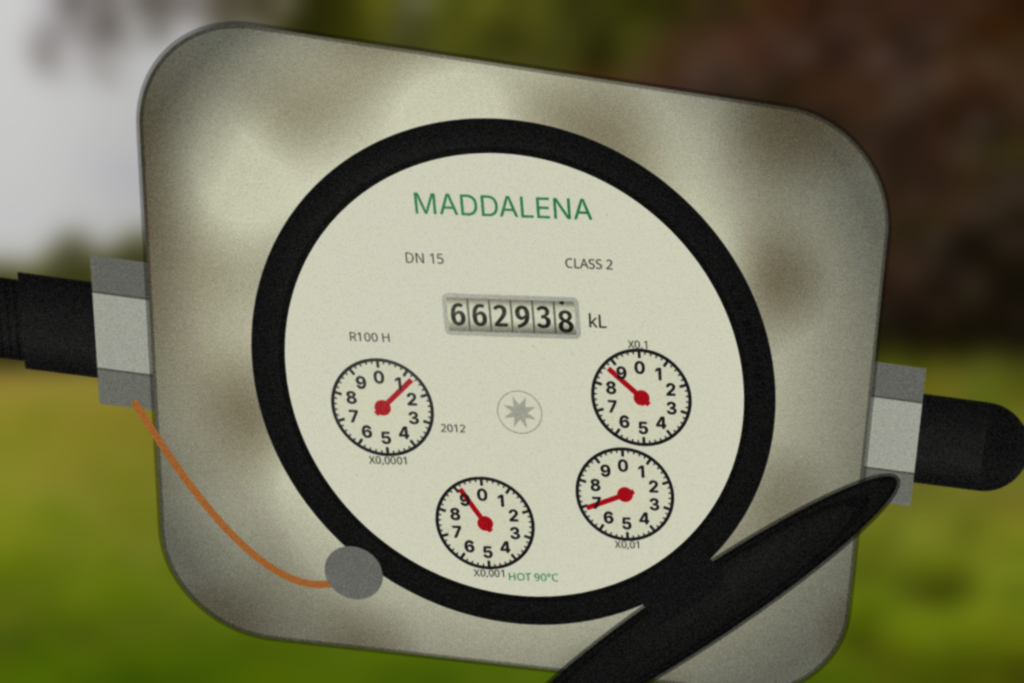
662937.8691 kL
